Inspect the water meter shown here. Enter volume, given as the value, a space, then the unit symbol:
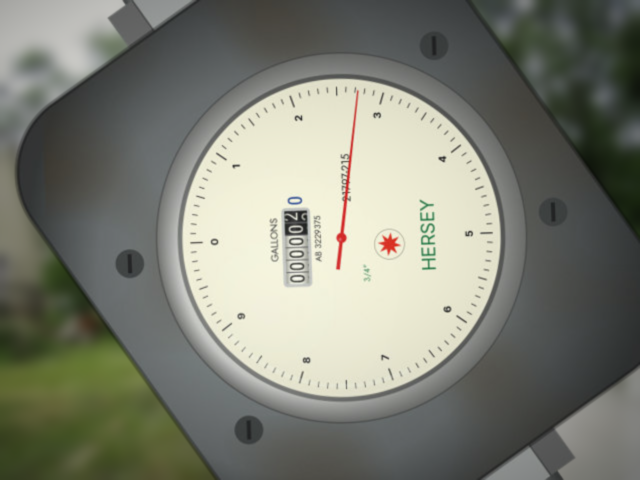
22.7 gal
